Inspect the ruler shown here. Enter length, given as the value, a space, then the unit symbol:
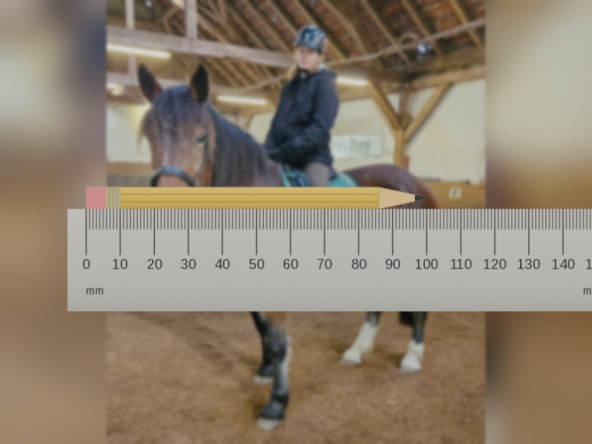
100 mm
